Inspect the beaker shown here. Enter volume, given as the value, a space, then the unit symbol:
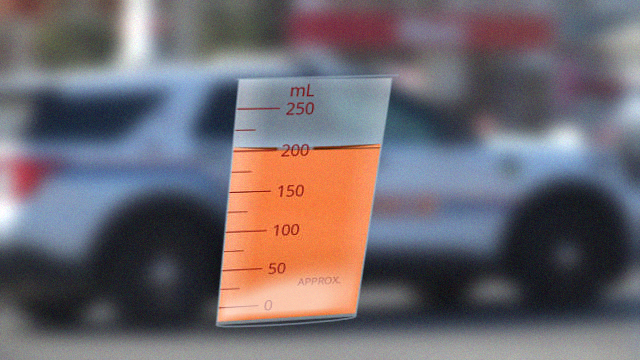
200 mL
